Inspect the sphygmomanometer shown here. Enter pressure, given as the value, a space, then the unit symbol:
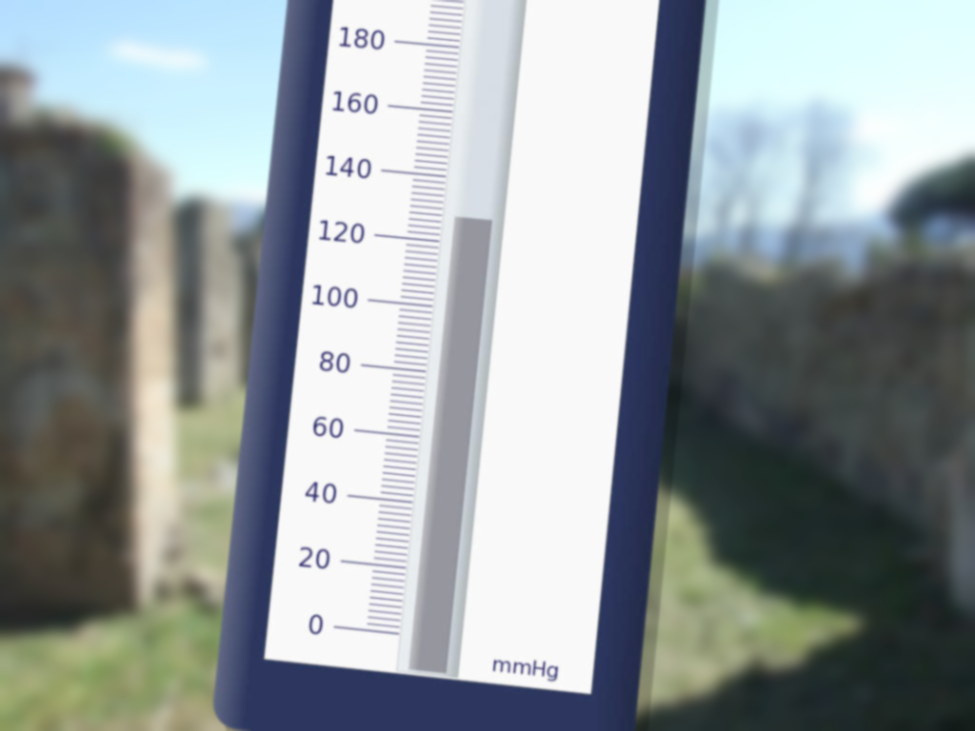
128 mmHg
